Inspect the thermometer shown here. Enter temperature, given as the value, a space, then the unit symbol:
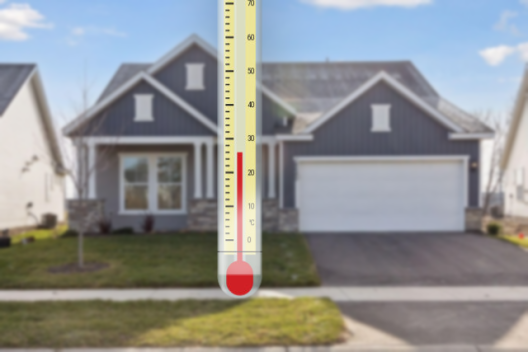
26 °C
